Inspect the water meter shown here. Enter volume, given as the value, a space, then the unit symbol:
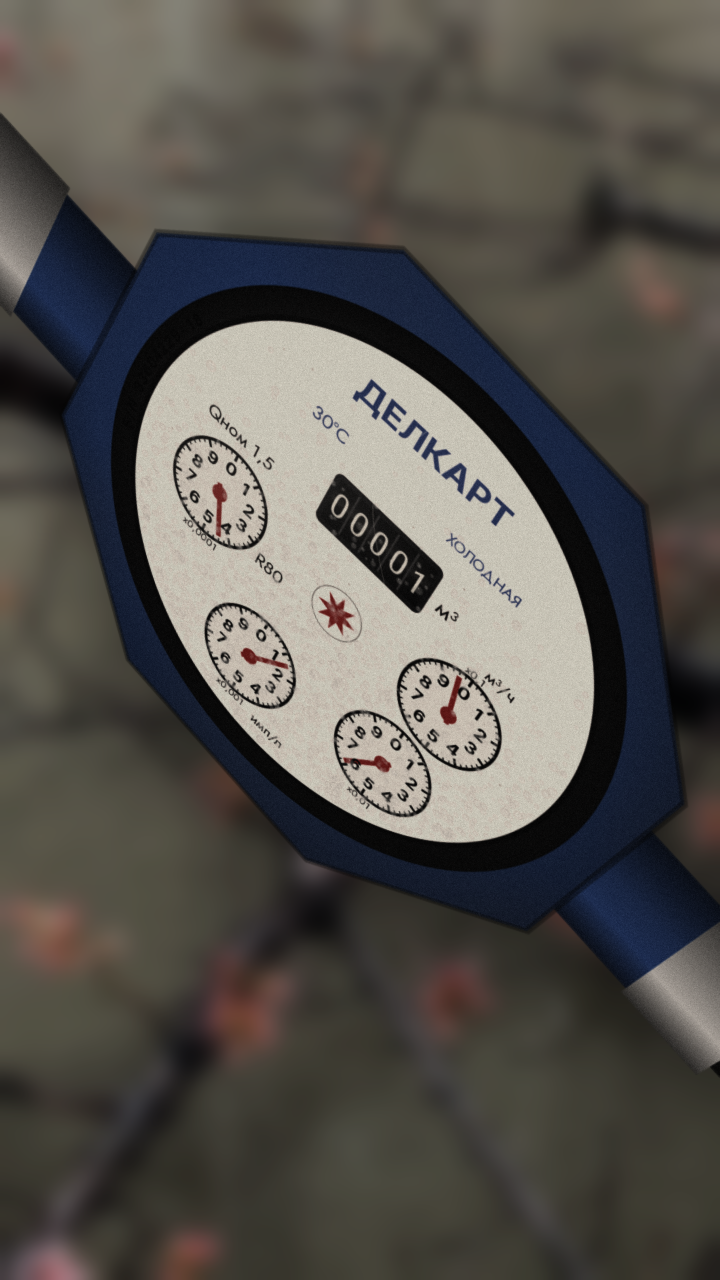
0.9614 m³
